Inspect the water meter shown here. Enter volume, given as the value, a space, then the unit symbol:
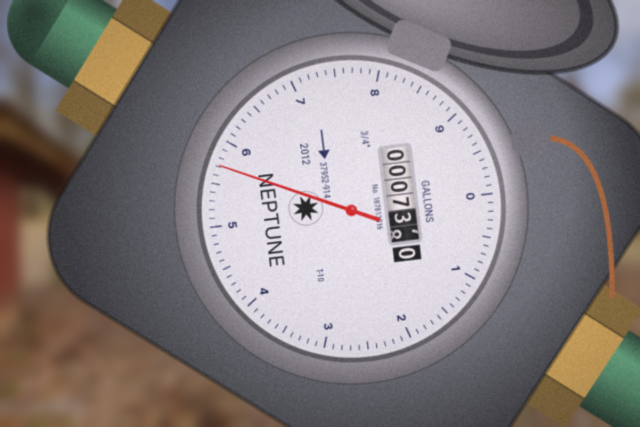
7375.7 gal
